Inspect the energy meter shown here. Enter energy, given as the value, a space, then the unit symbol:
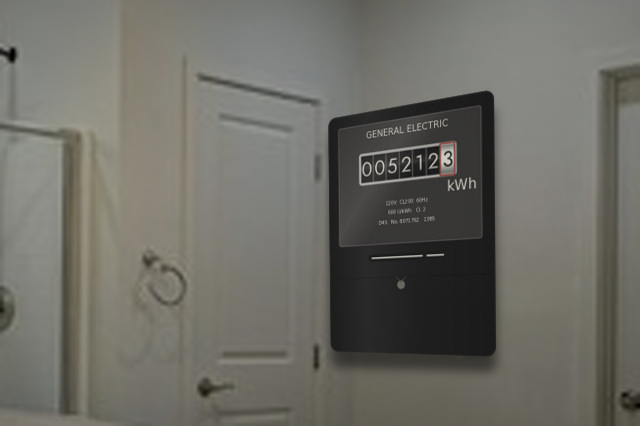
5212.3 kWh
